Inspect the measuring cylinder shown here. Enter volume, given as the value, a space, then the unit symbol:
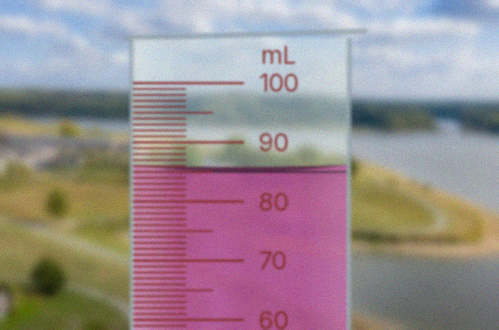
85 mL
